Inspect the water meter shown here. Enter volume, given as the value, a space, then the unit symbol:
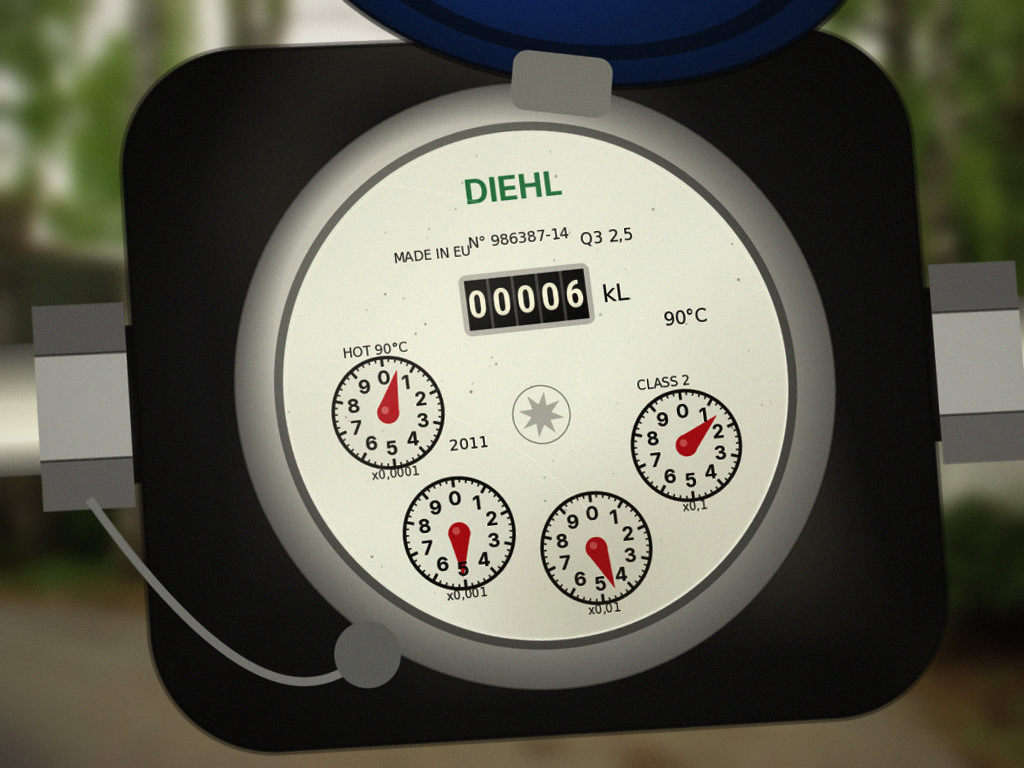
6.1450 kL
